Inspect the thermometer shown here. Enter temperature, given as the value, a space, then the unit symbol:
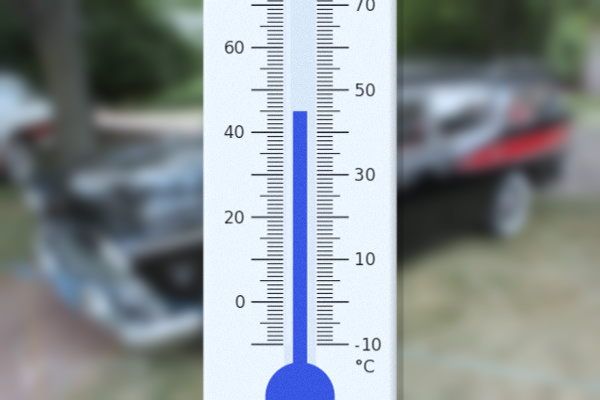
45 °C
